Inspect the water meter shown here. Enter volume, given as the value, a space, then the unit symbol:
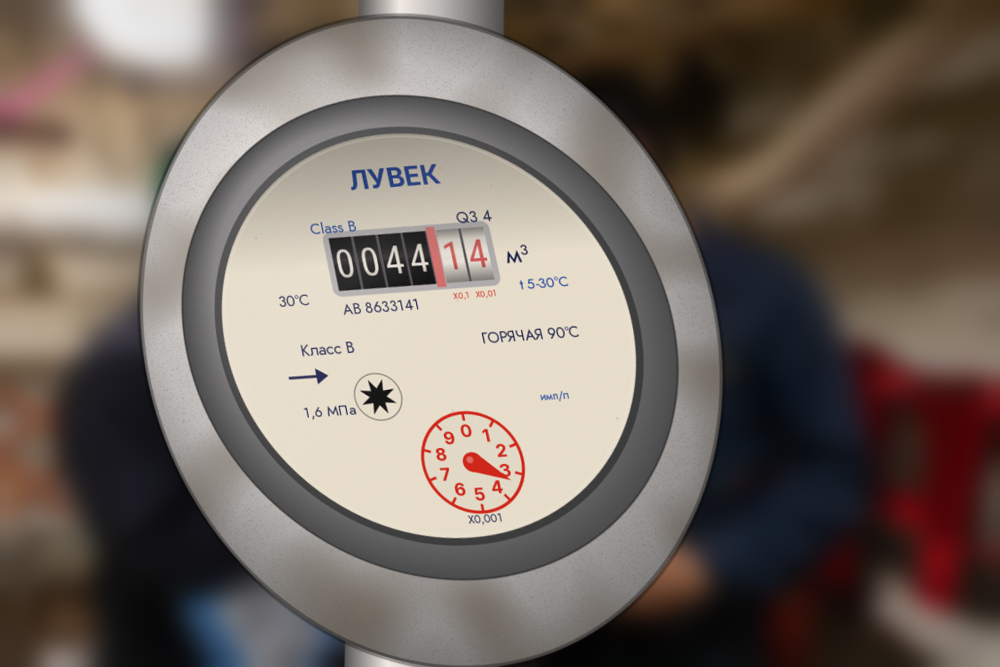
44.143 m³
